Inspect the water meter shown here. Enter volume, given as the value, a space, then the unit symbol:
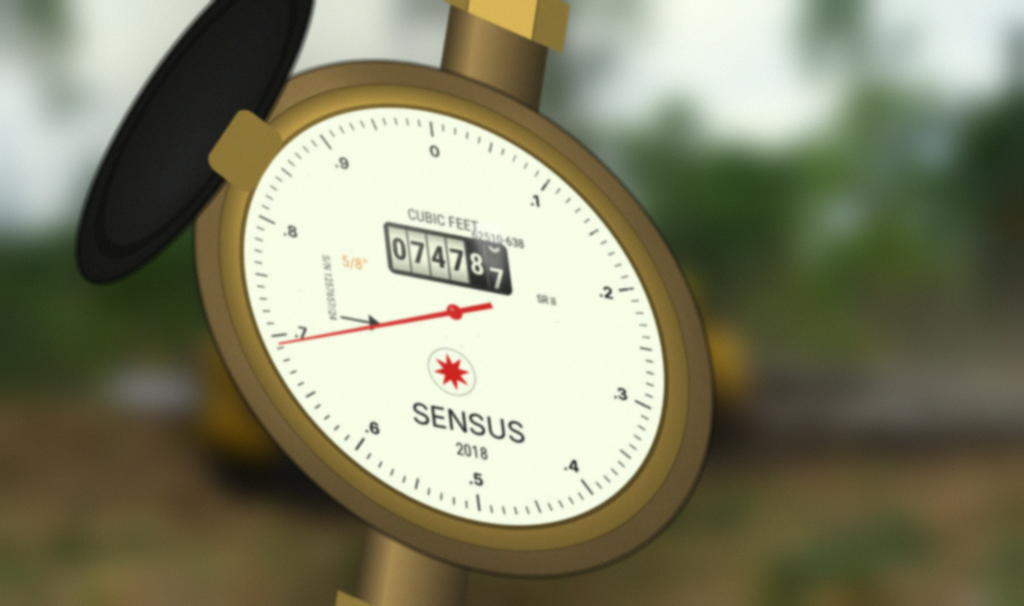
74786.69 ft³
